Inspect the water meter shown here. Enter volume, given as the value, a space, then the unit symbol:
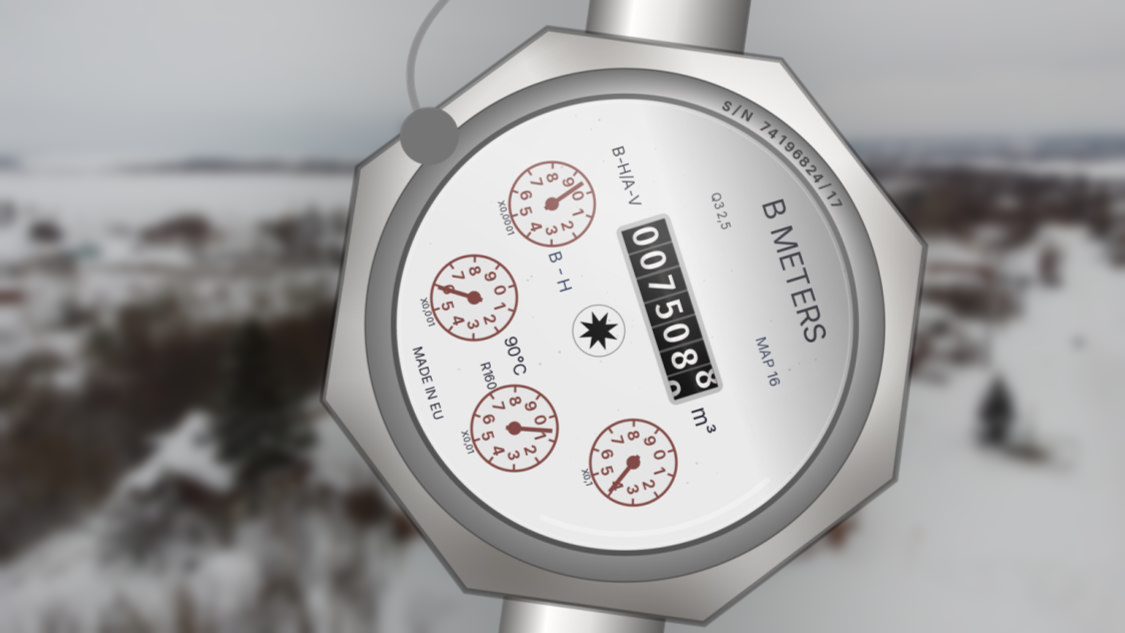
75088.4059 m³
